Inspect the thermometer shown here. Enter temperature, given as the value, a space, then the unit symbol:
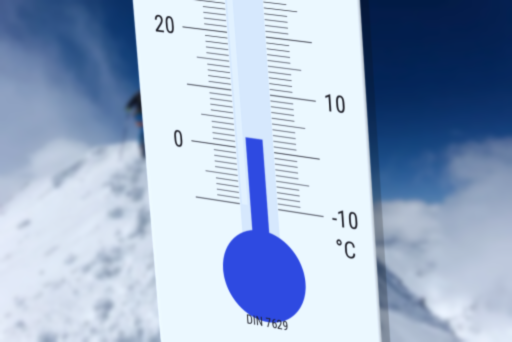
2 °C
